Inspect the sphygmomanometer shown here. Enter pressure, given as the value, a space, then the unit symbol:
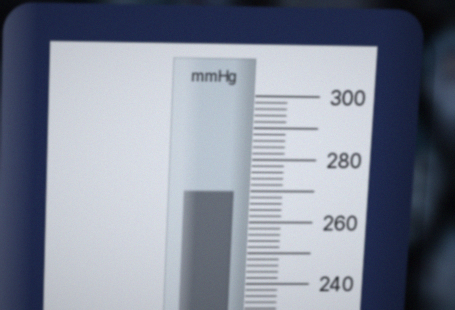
270 mmHg
